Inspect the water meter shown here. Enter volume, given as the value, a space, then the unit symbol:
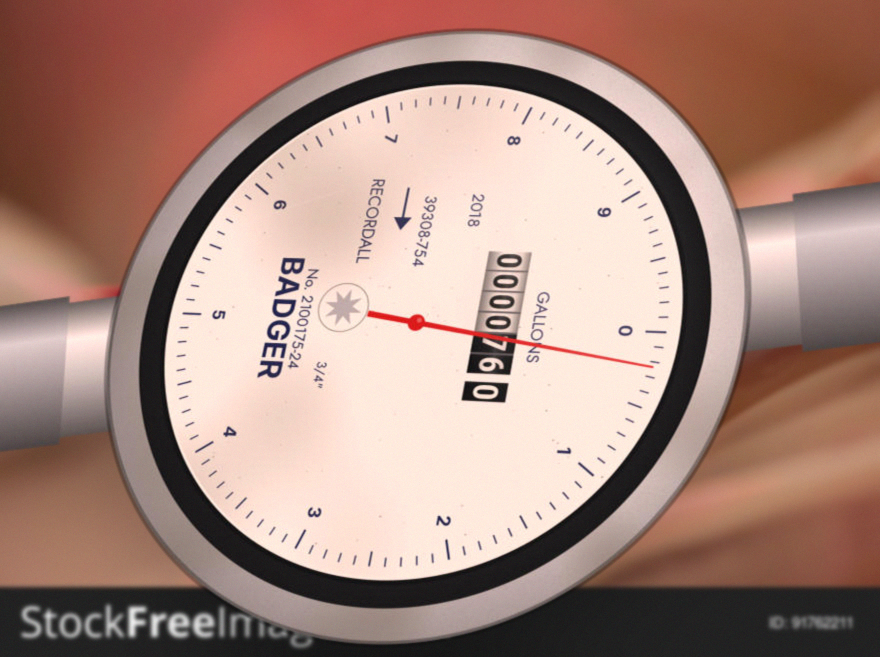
760.2 gal
